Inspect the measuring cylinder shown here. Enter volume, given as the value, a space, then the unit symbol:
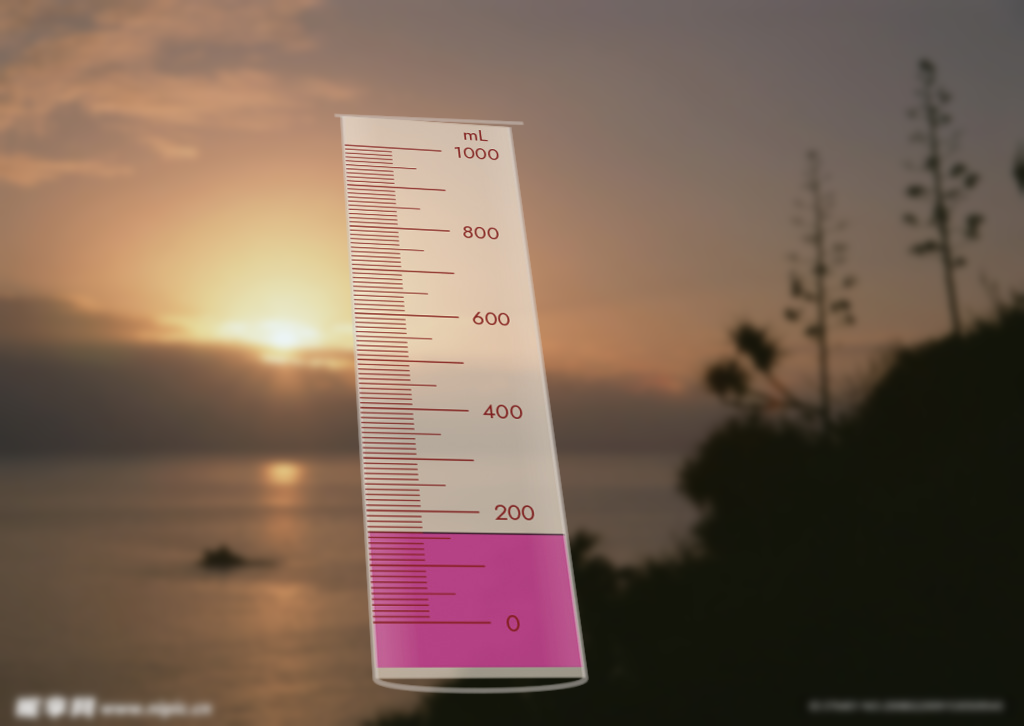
160 mL
